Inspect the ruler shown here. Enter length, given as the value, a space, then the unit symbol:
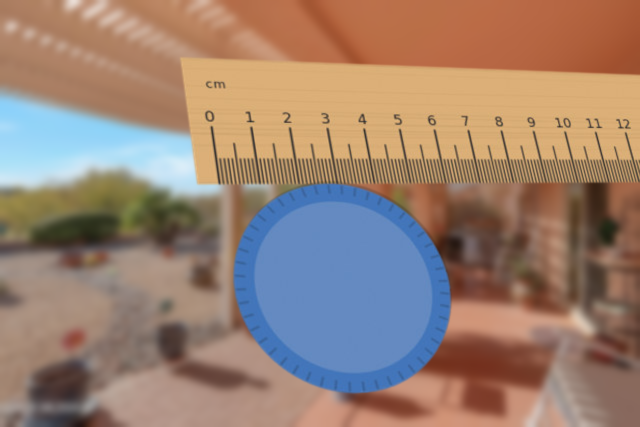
5.5 cm
